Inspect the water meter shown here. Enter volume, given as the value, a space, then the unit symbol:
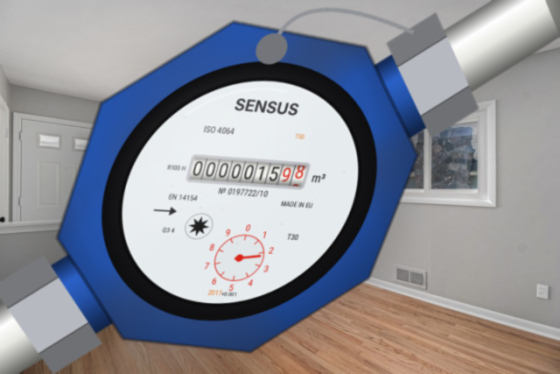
15.982 m³
